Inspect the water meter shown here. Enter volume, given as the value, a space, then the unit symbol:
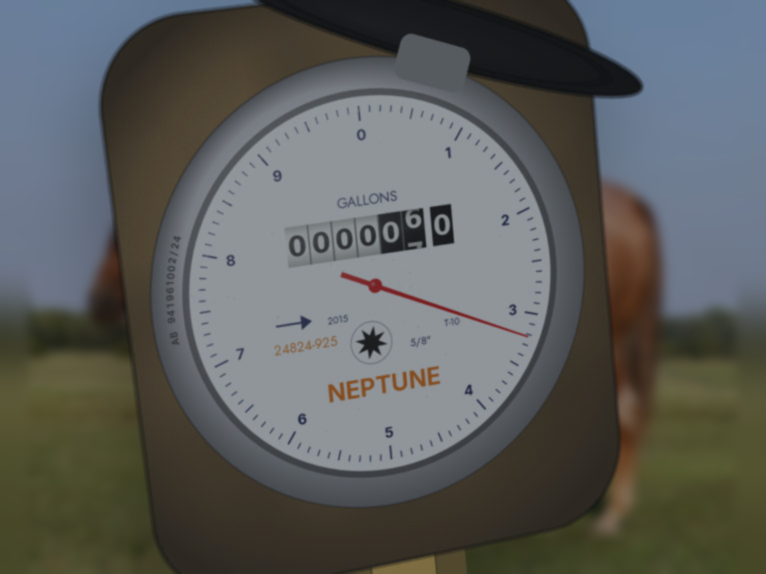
63.2 gal
